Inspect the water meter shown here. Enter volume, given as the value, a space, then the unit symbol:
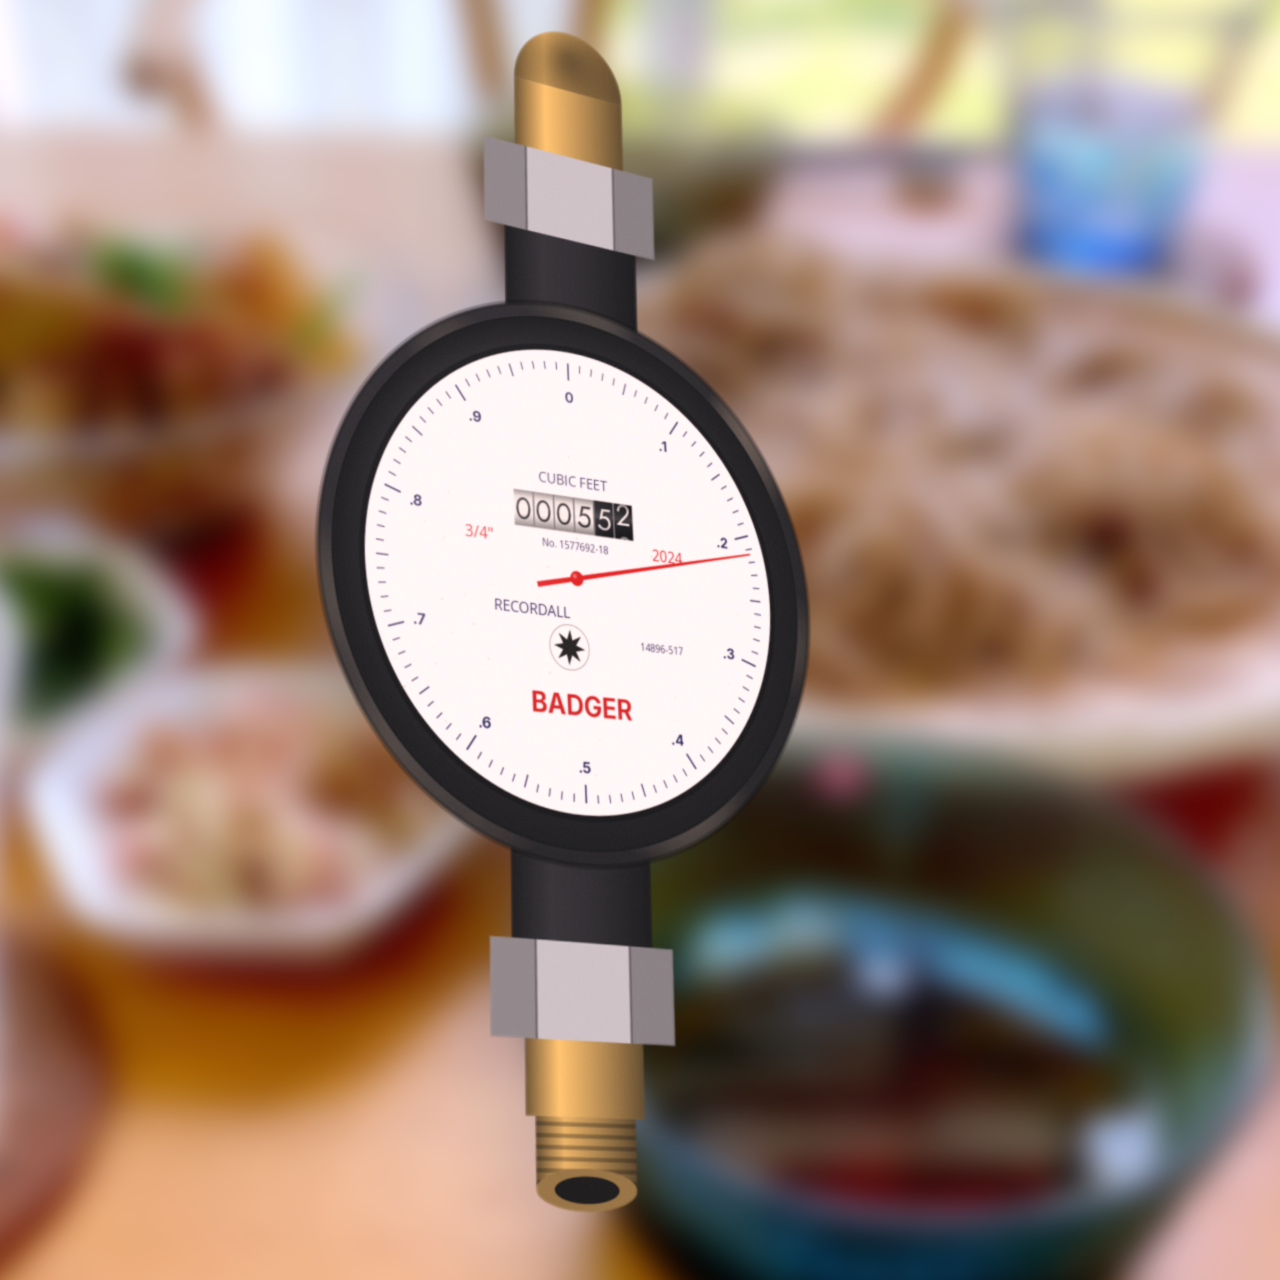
552.21 ft³
